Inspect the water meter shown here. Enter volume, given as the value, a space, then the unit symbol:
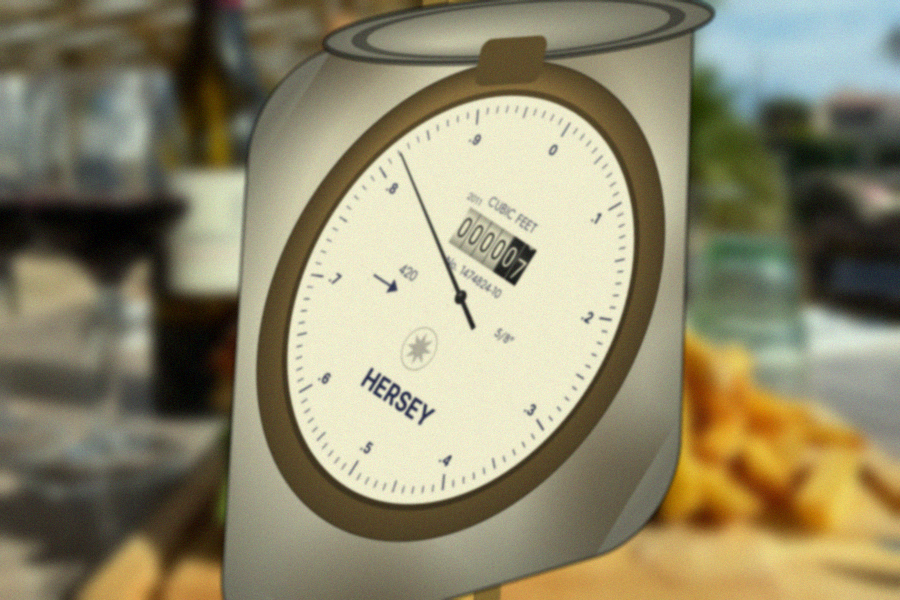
6.82 ft³
